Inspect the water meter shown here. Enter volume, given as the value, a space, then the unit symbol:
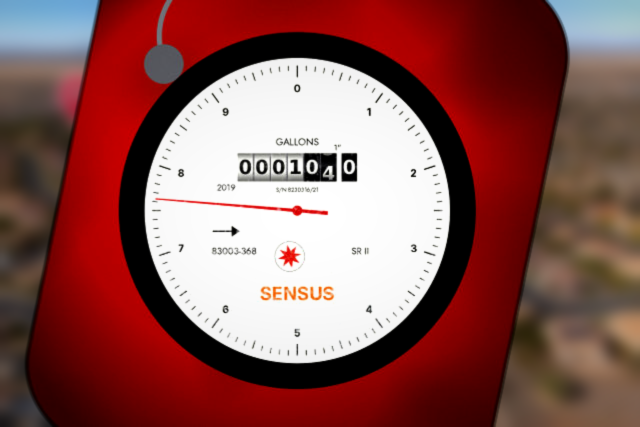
1037.6 gal
